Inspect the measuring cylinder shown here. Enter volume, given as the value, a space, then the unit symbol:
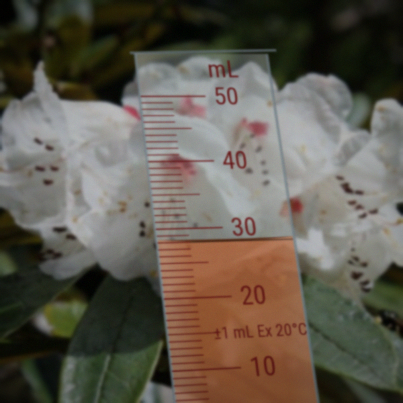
28 mL
